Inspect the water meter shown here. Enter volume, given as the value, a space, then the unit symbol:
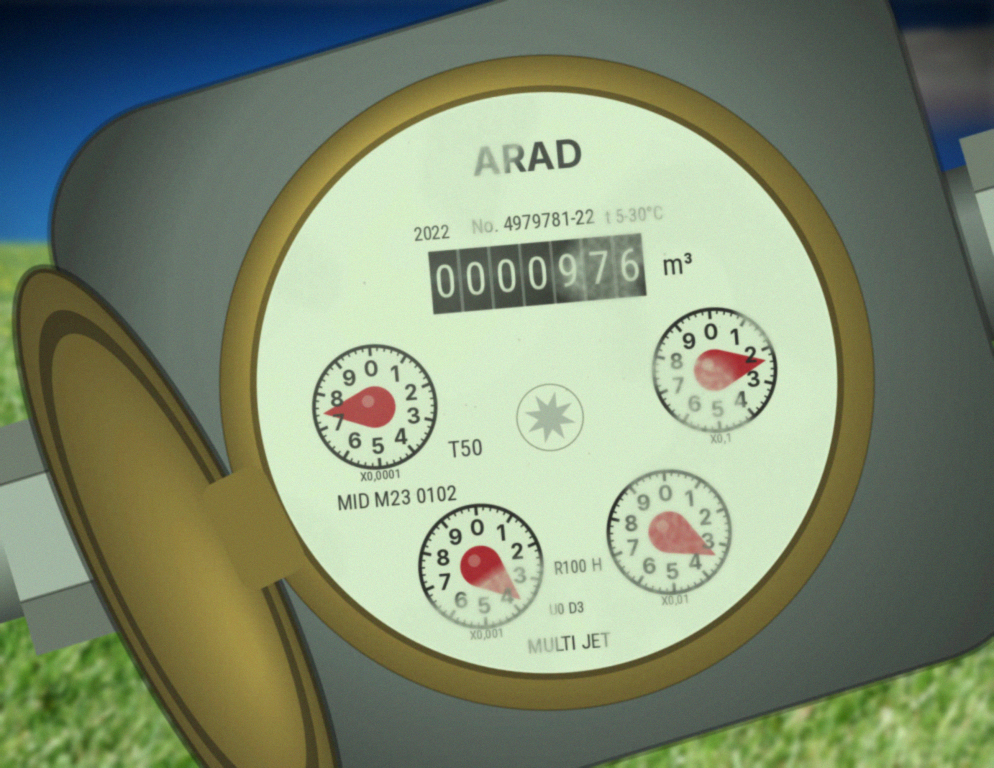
976.2337 m³
